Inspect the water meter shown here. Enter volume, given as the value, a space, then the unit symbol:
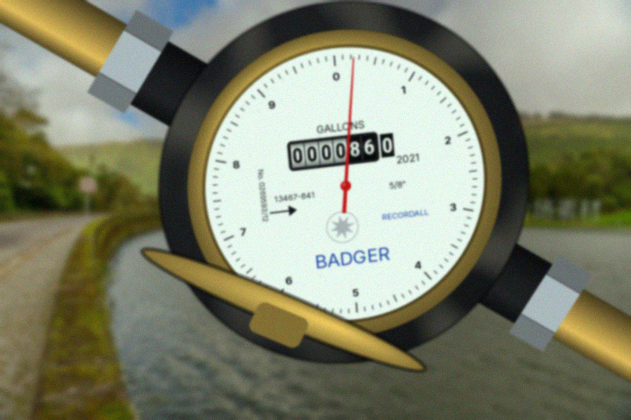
860.2 gal
